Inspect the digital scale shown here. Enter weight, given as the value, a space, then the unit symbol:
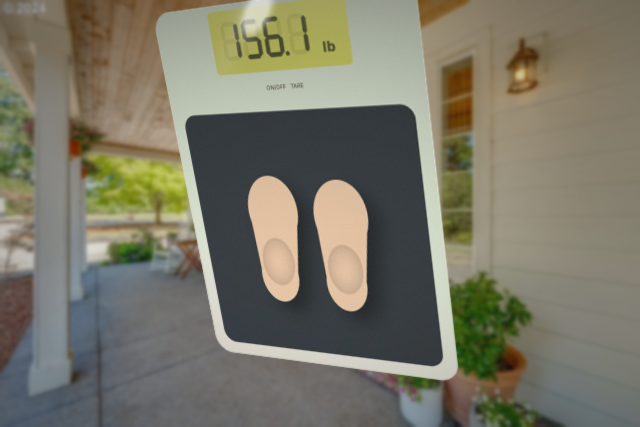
156.1 lb
